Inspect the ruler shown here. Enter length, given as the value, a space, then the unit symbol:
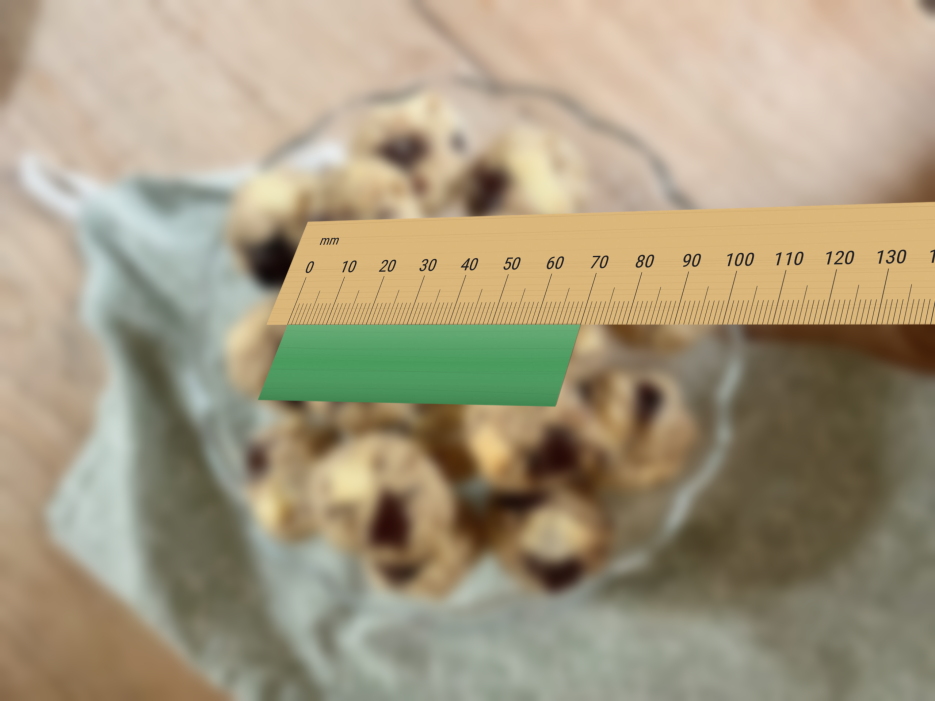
70 mm
